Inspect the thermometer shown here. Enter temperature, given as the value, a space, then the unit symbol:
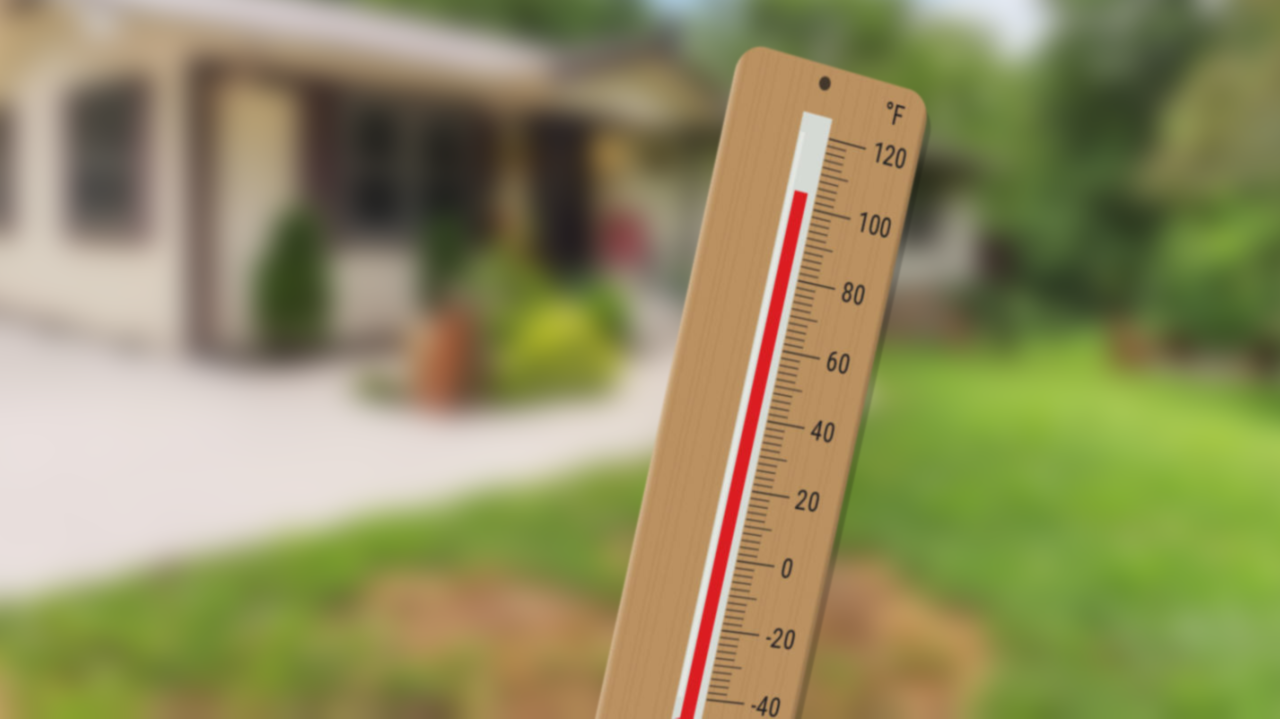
104 °F
